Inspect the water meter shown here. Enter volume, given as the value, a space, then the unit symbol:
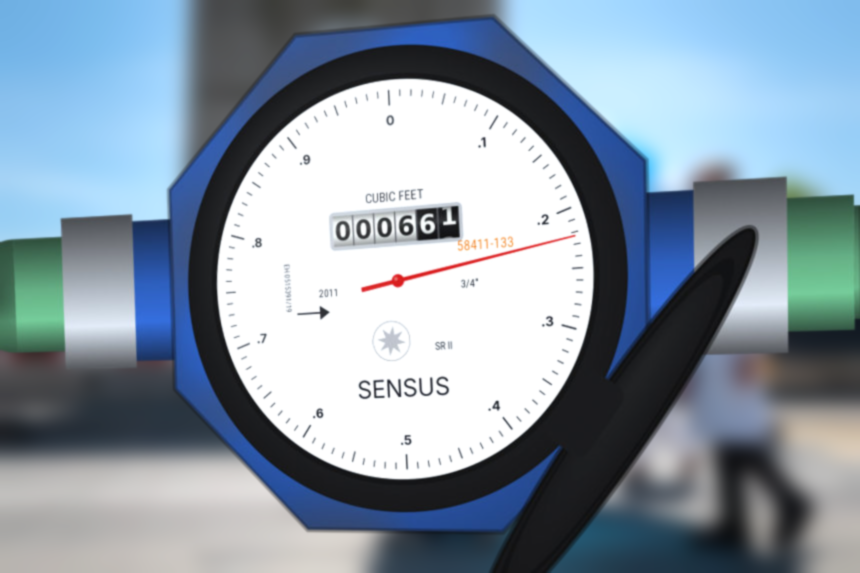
661.22 ft³
